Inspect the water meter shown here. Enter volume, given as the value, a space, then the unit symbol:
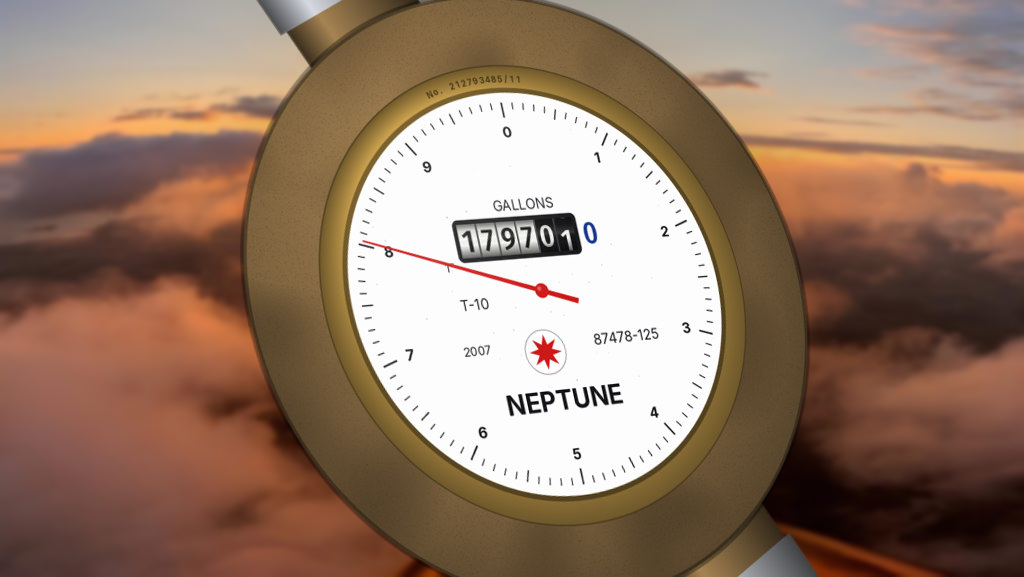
1797008.0 gal
